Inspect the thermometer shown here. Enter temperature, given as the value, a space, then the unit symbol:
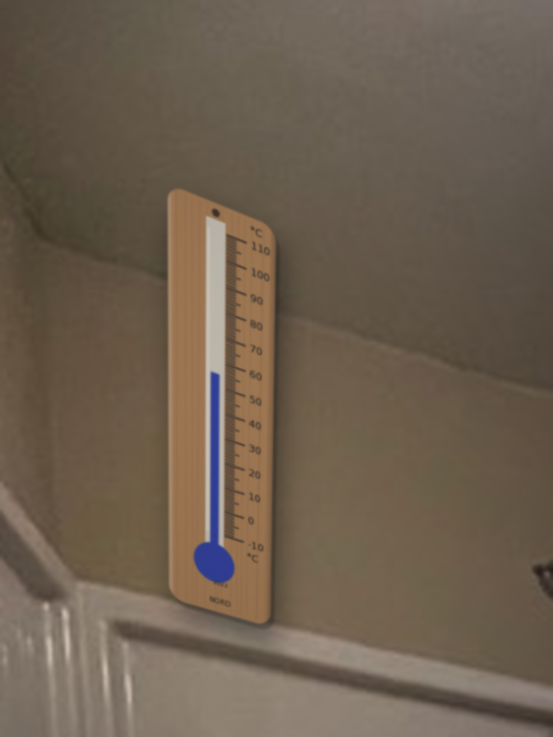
55 °C
